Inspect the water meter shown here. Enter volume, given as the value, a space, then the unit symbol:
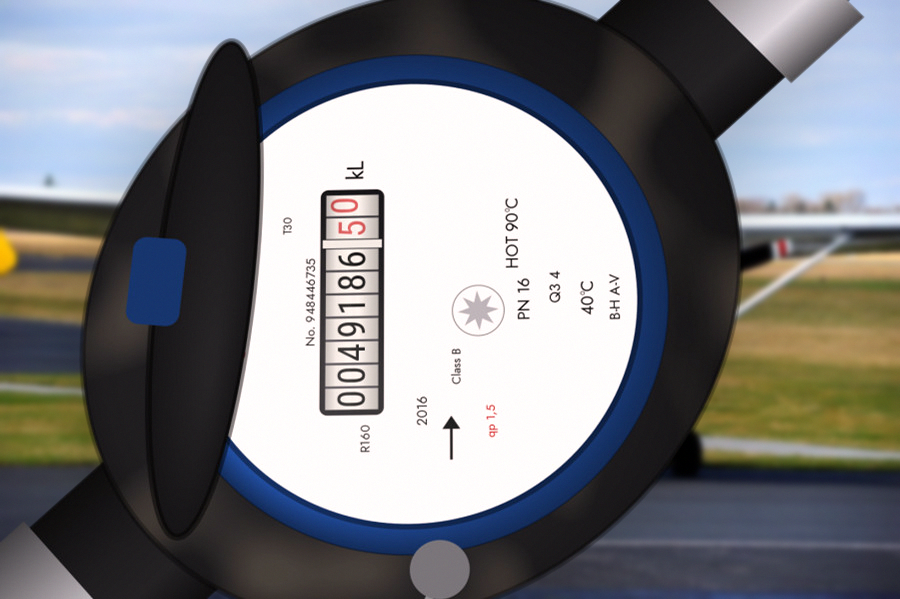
49186.50 kL
